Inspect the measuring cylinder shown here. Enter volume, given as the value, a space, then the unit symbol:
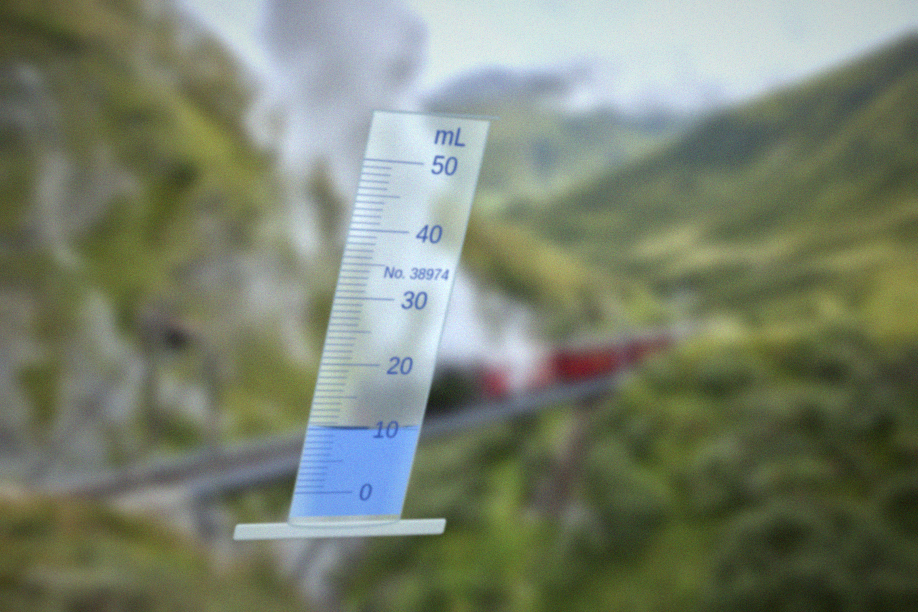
10 mL
